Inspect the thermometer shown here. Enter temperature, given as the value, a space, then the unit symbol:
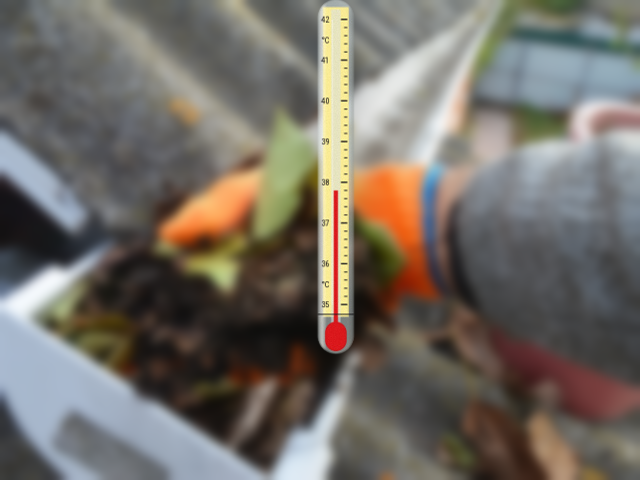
37.8 °C
